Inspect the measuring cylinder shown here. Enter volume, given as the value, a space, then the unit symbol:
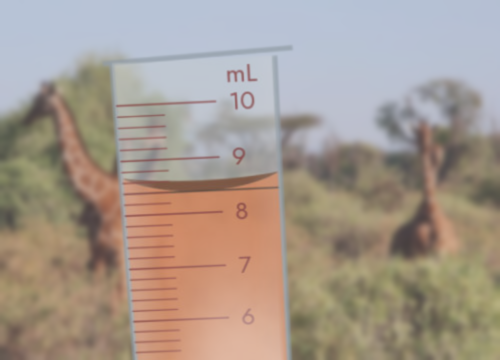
8.4 mL
